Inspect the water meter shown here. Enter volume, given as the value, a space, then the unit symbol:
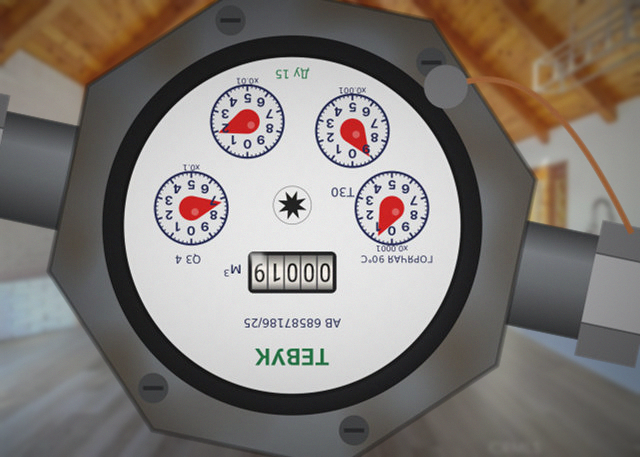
19.7190 m³
